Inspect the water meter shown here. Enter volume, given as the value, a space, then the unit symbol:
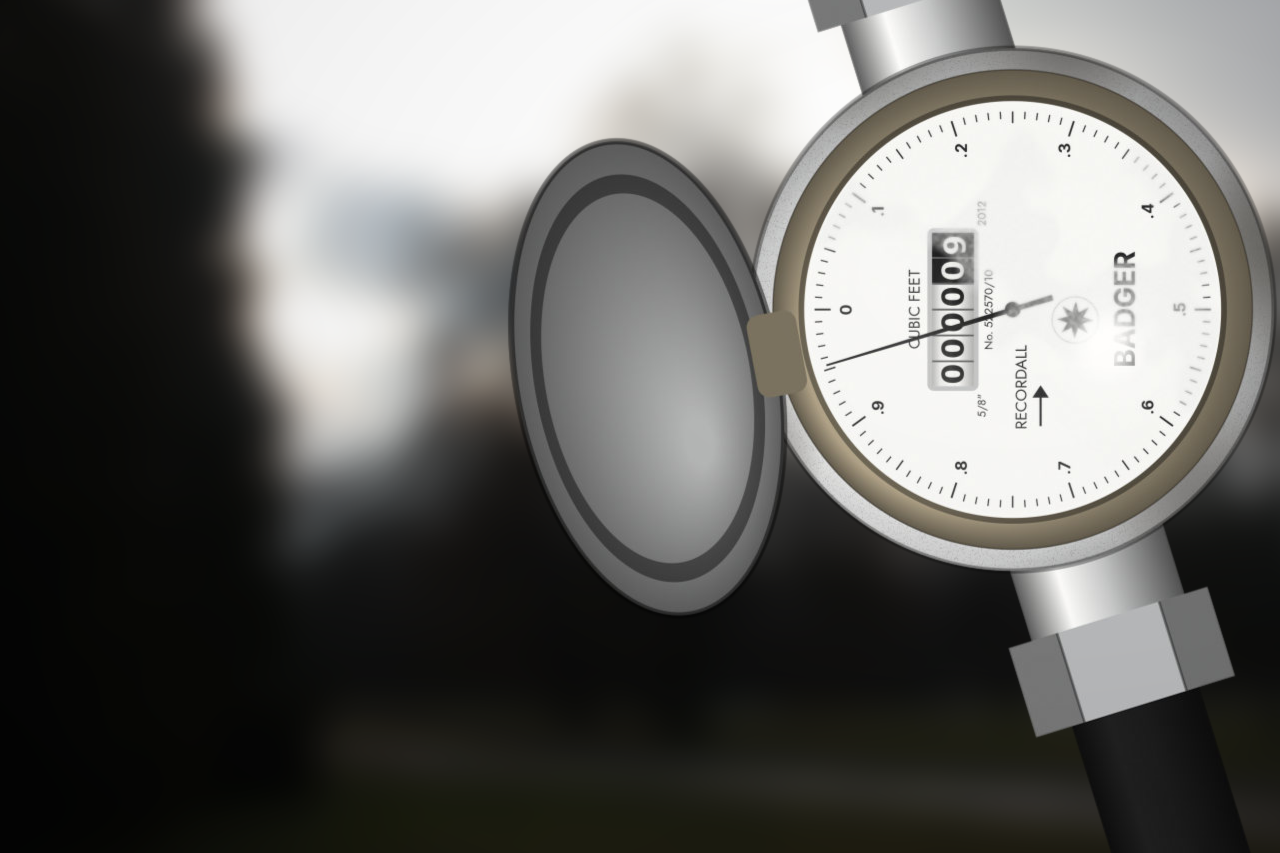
8.95 ft³
